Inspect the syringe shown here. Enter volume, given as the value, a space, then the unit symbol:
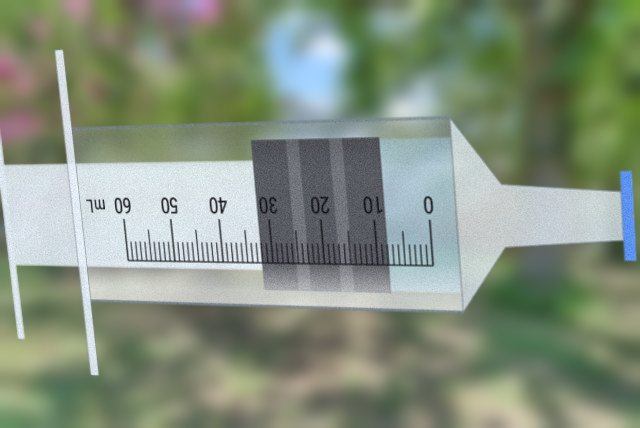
8 mL
